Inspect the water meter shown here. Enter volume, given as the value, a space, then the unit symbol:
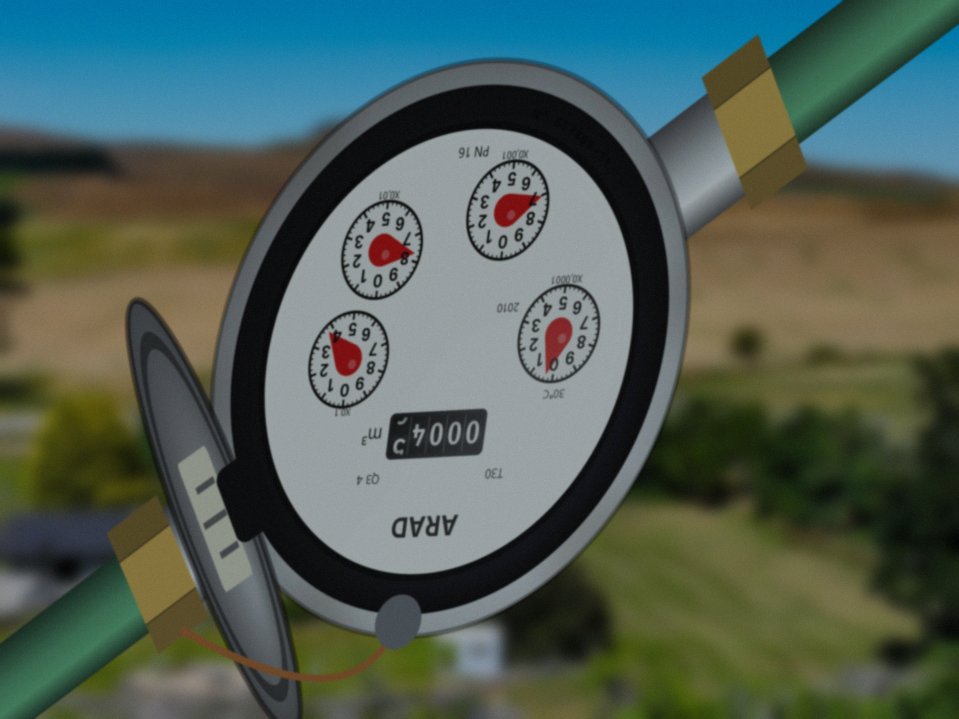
45.3770 m³
